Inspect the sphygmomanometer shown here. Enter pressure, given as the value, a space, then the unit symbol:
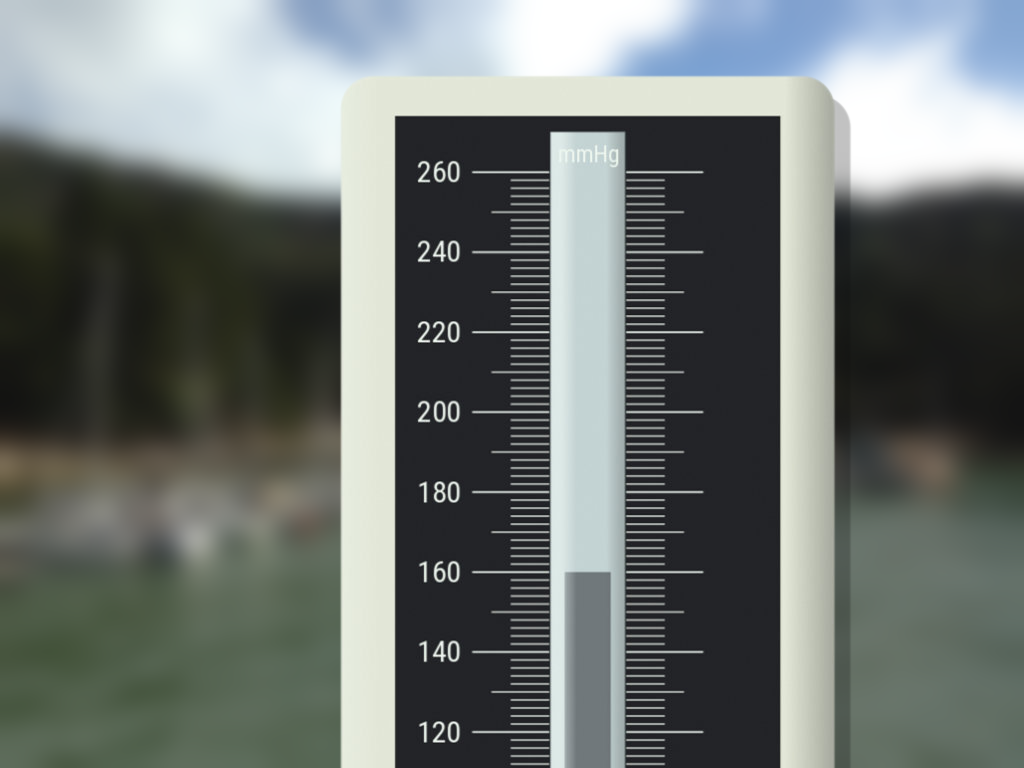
160 mmHg
